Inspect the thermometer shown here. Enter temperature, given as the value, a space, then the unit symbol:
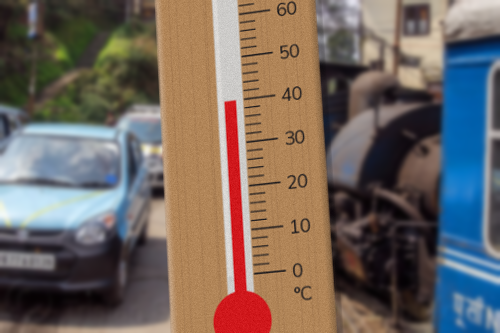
40 °C
